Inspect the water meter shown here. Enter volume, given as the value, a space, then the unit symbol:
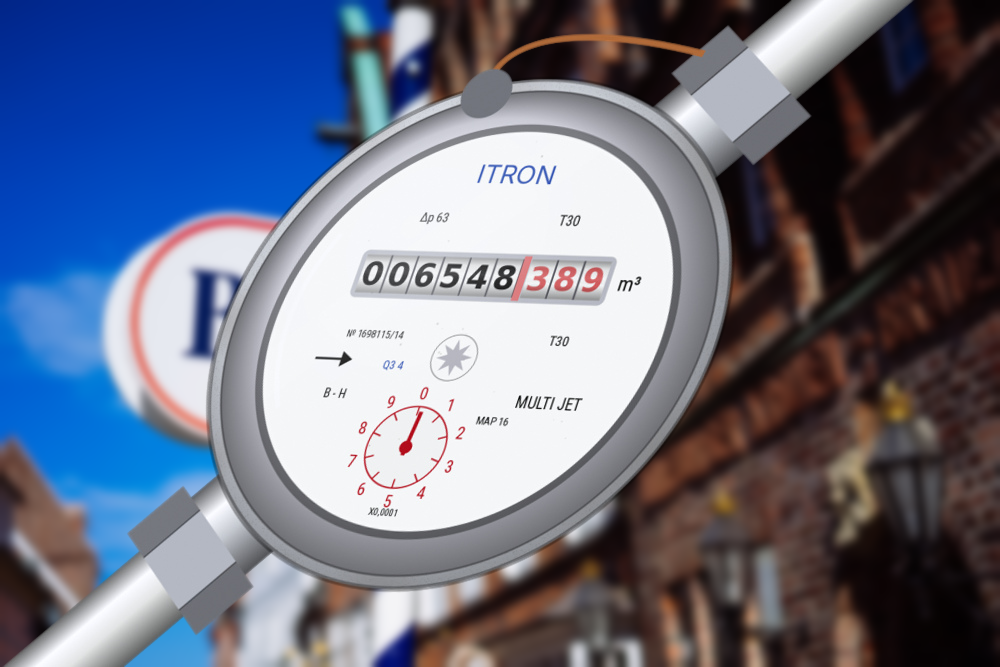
6548.3890 m³
